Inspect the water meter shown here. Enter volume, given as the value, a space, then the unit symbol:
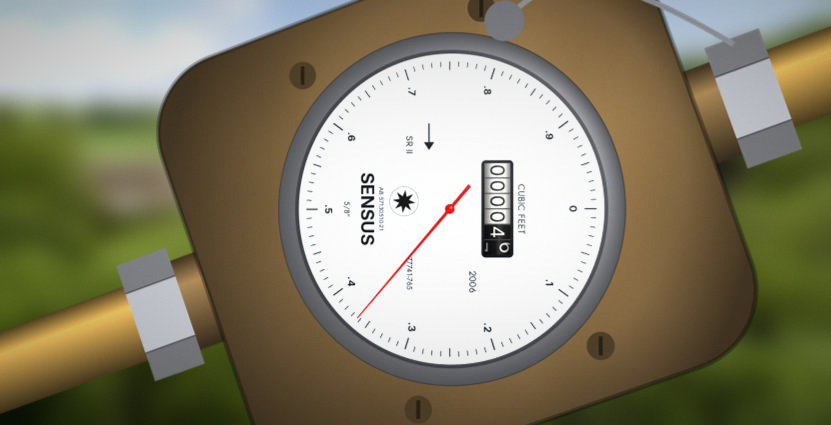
46.36 ft³
